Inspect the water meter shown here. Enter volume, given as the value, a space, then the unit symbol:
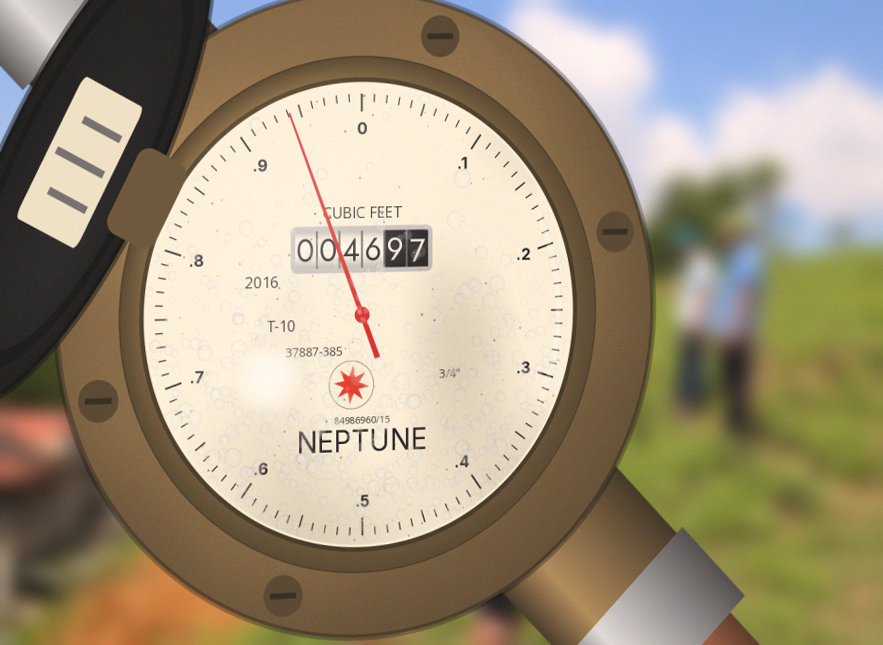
4696.94 ft³
